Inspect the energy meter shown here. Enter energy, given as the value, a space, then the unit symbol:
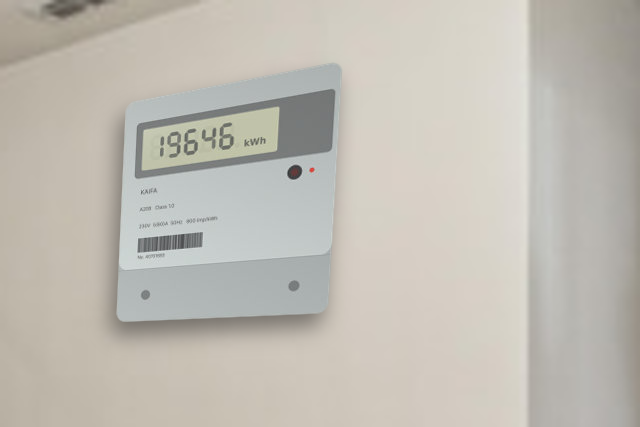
19646 kWh
